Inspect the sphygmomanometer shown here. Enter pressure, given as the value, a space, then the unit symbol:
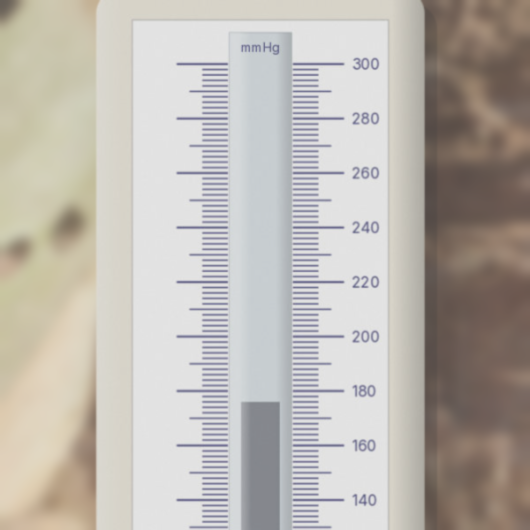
176 mmHg
